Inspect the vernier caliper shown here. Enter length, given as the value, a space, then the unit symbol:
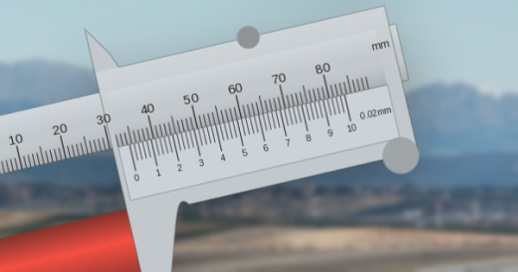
34.5 mm
